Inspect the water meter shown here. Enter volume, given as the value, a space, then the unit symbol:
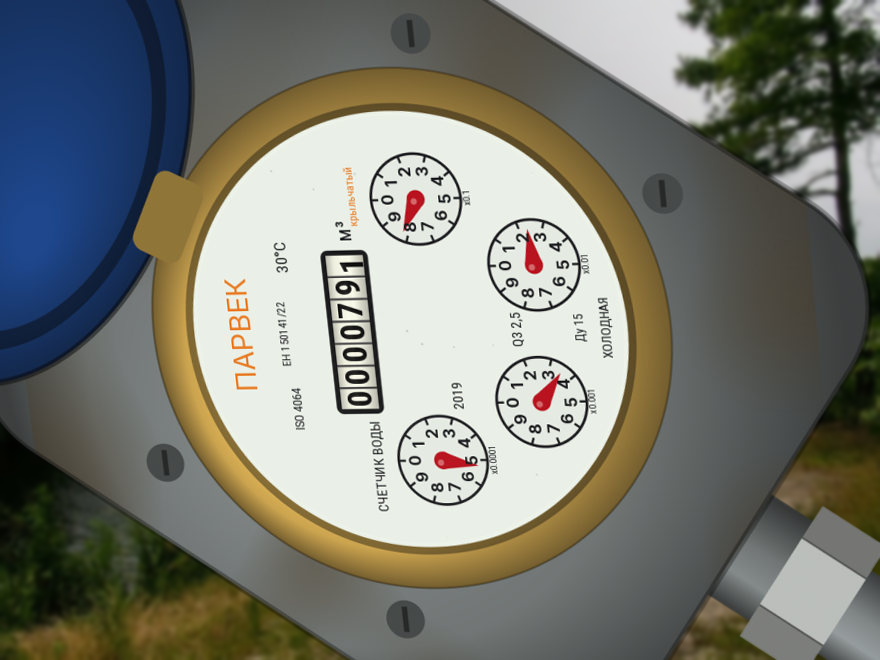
790.8235 m³
